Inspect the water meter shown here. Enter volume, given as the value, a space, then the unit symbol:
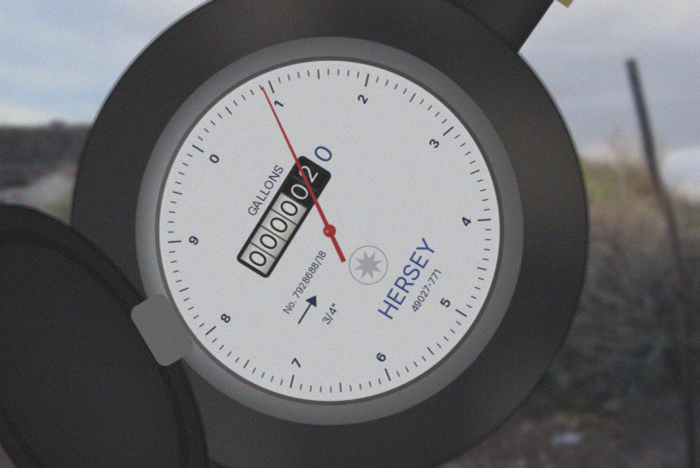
20.9 gal
